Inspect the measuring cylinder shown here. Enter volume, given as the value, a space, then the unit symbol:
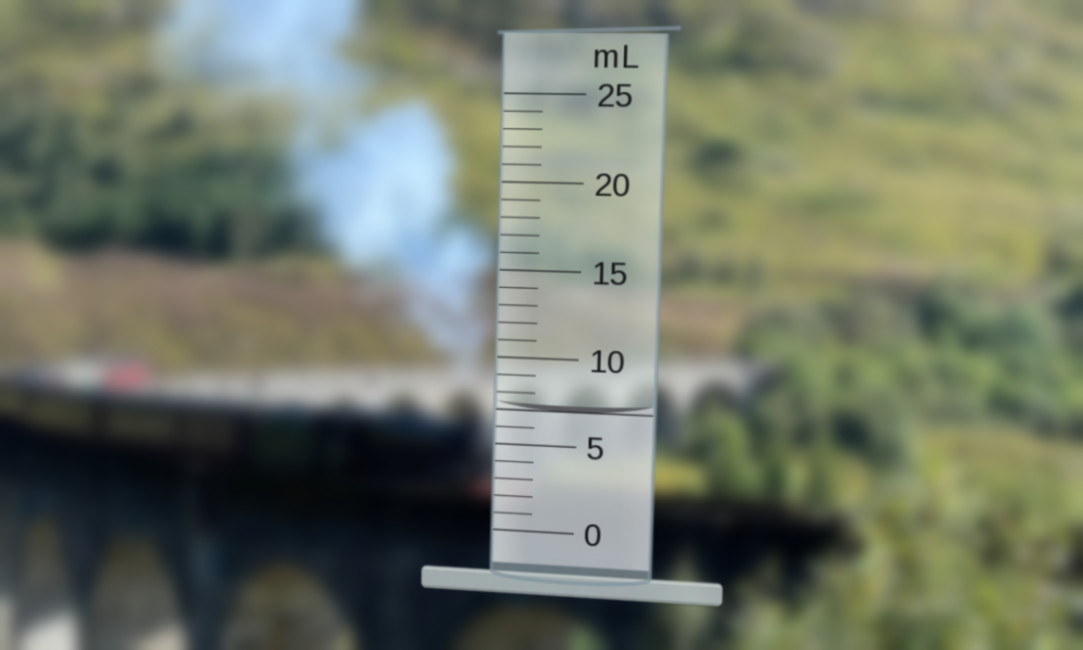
7 mL
